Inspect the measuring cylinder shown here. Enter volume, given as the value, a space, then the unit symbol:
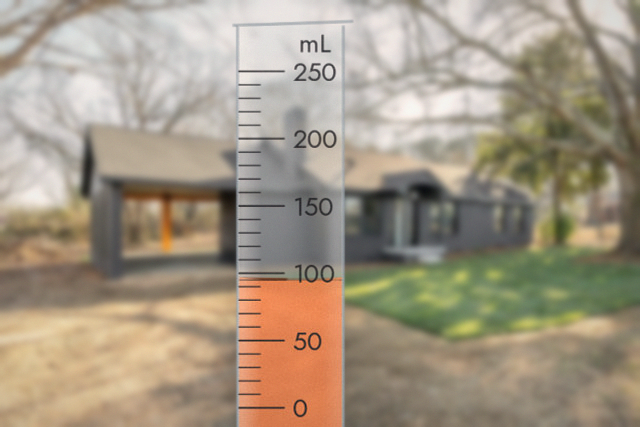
95 mL
